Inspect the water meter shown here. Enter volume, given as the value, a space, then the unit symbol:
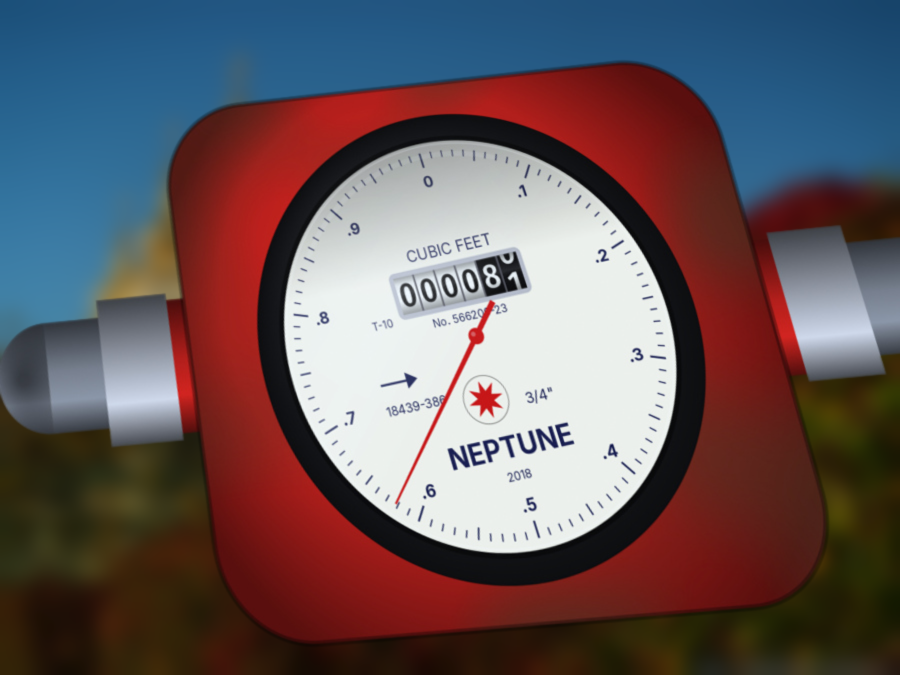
80.62 ft³
